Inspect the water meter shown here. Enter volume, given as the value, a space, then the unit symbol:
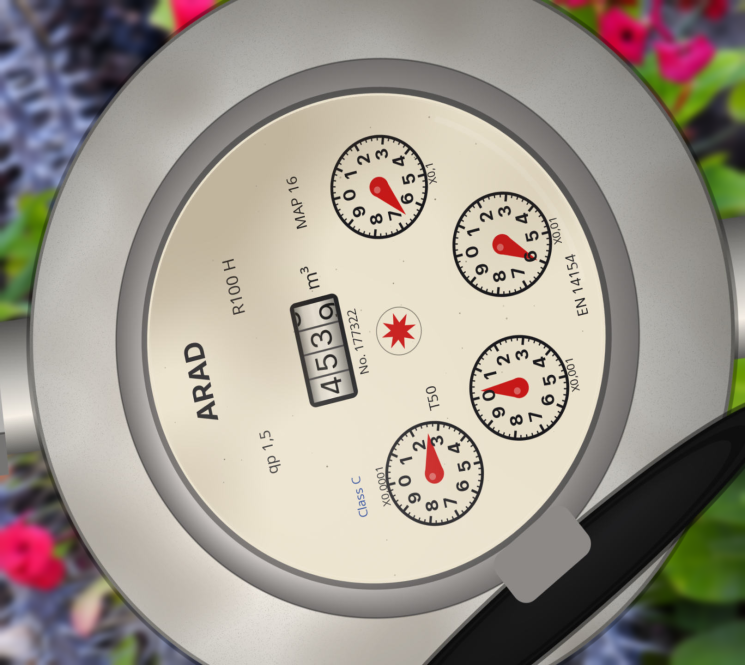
4538.6602 m³
